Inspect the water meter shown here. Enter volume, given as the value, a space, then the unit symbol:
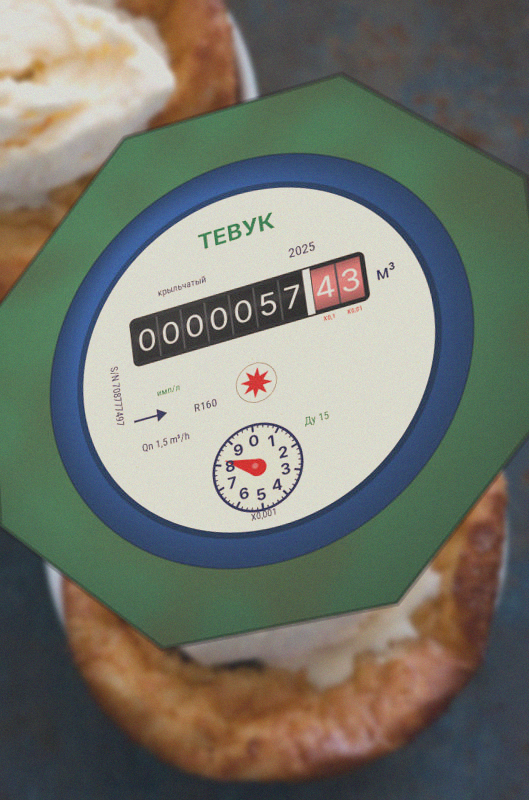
57.438 m³
